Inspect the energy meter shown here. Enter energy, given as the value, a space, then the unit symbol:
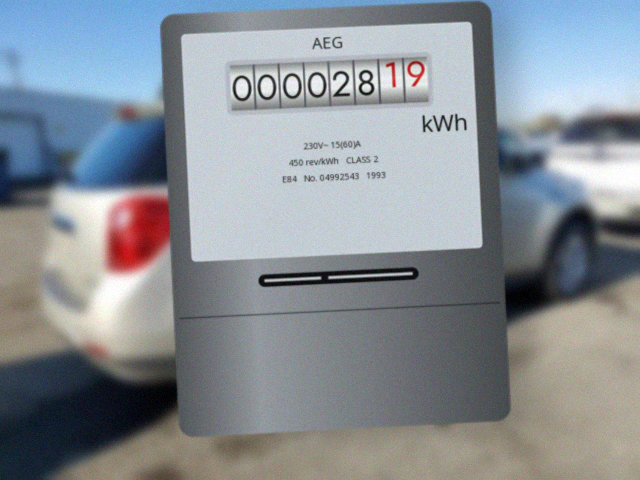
28.19 kWh
